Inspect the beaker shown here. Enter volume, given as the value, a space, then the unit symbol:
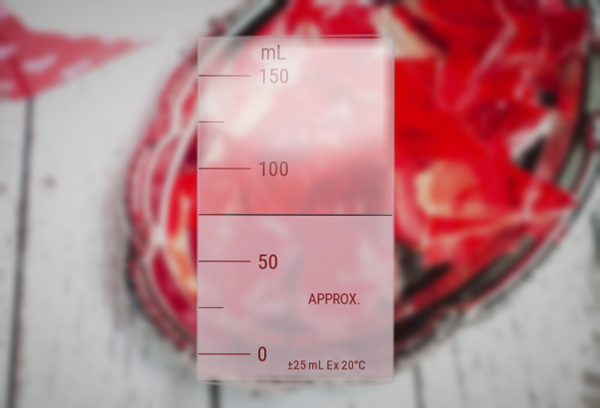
75 mL
